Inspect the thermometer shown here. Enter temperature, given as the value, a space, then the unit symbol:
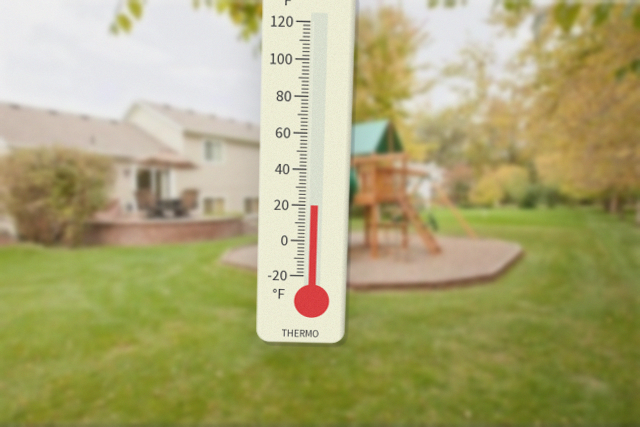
20 °F
